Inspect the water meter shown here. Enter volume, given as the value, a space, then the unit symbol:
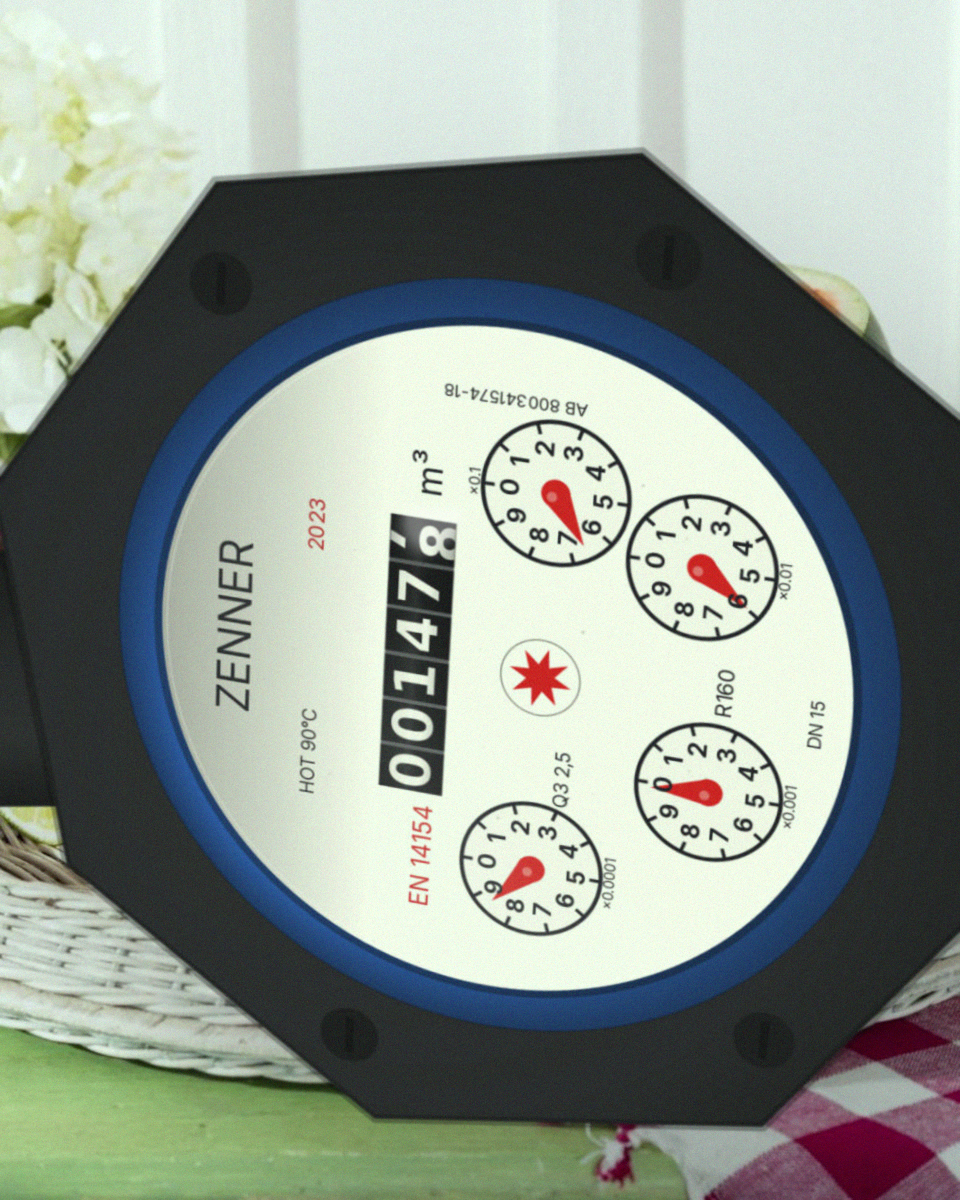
1477.6598 m³
